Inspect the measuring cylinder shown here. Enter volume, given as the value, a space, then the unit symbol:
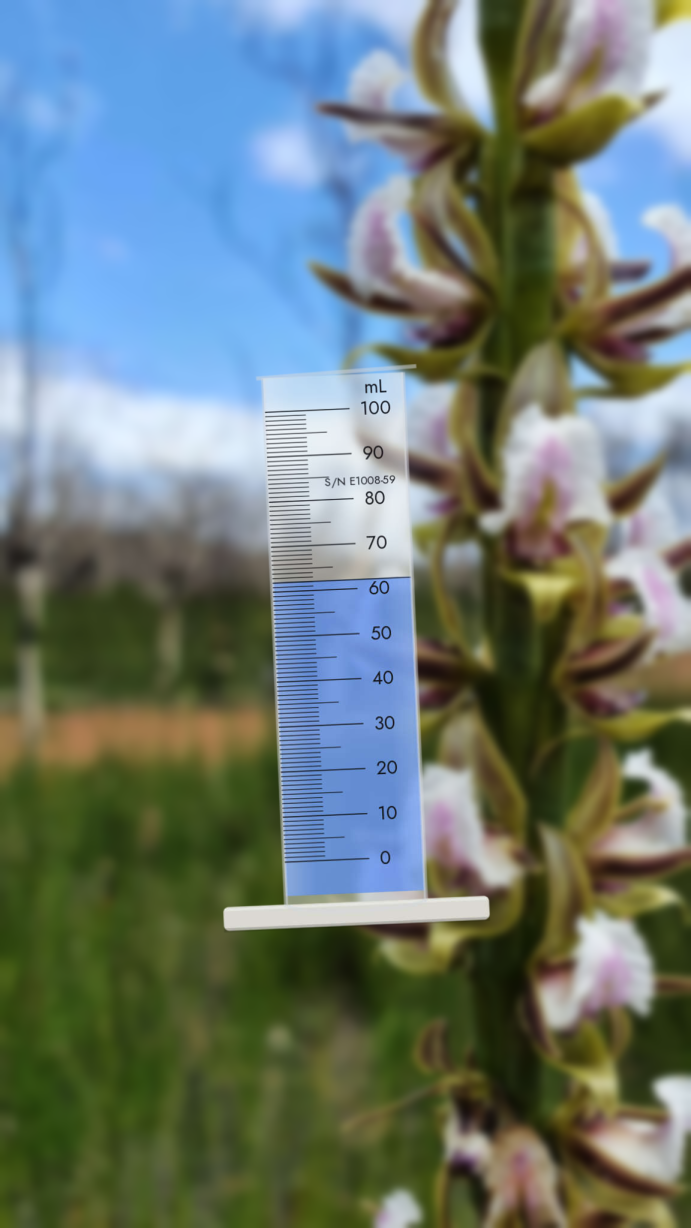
62 mL
